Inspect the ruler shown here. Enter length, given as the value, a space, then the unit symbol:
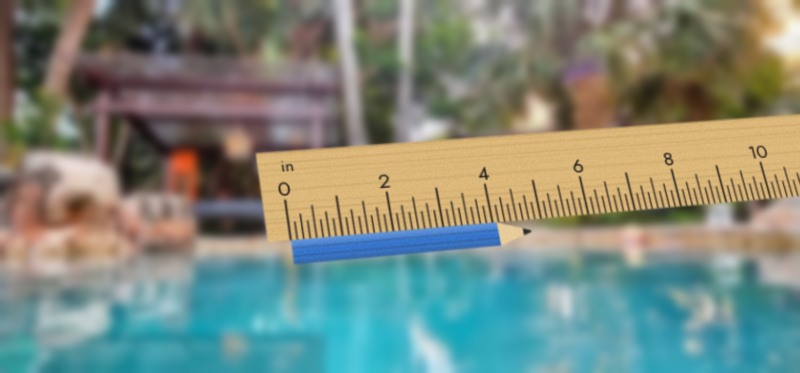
4.75 in
